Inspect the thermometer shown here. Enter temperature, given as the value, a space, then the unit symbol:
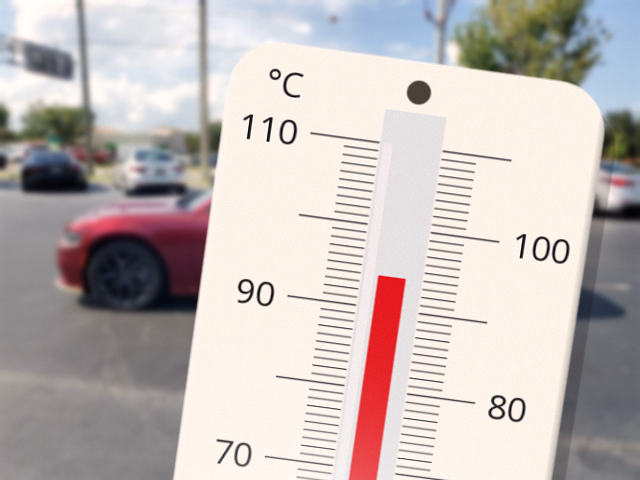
94 °C
